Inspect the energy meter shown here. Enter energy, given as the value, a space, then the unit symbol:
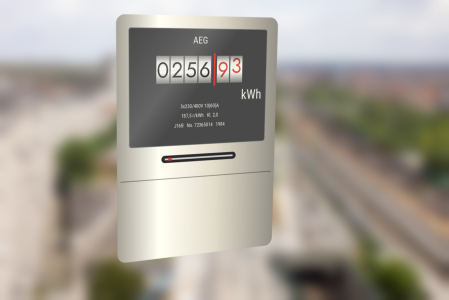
256.93 kWh
